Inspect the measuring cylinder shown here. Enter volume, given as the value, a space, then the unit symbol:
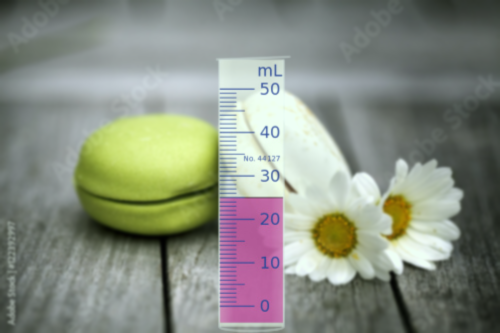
25 mL
